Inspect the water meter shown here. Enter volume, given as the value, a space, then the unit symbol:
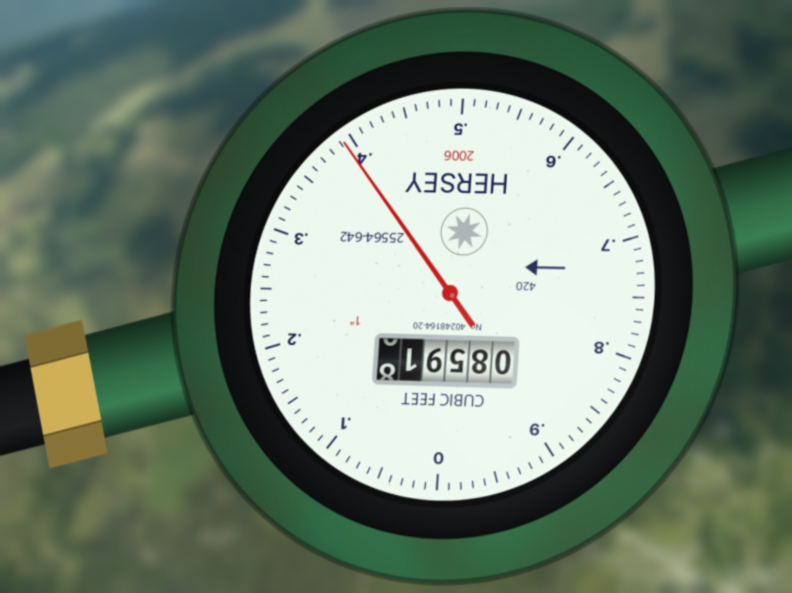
85918.39 ft³
